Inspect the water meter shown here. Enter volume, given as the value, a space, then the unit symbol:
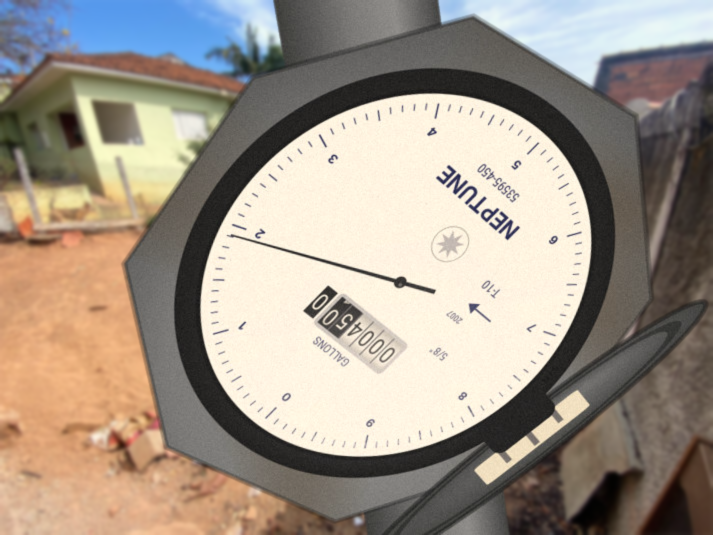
4501.9 gal
